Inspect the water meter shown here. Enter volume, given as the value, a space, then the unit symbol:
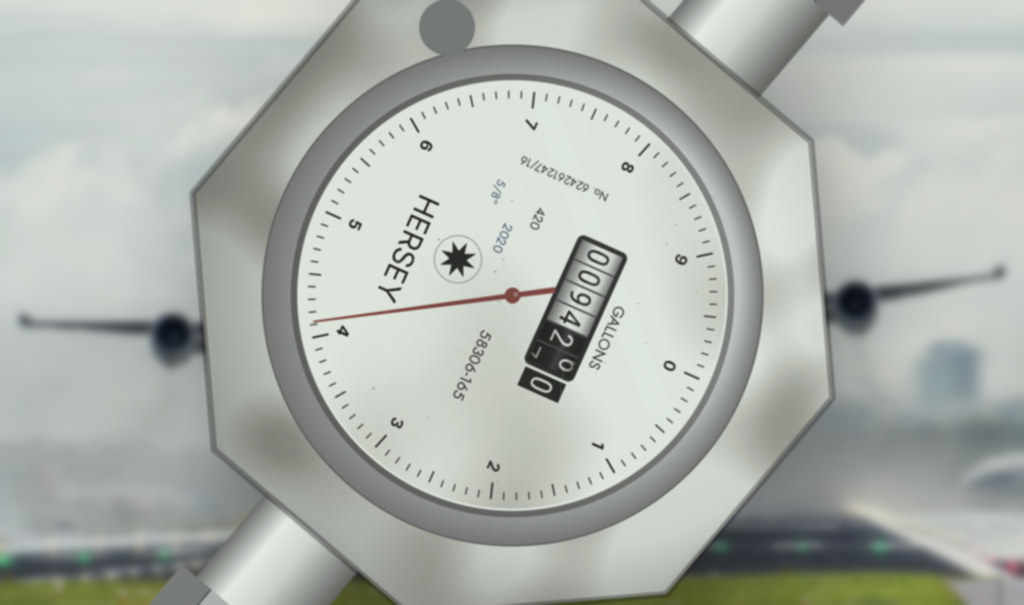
94264.1 gal
